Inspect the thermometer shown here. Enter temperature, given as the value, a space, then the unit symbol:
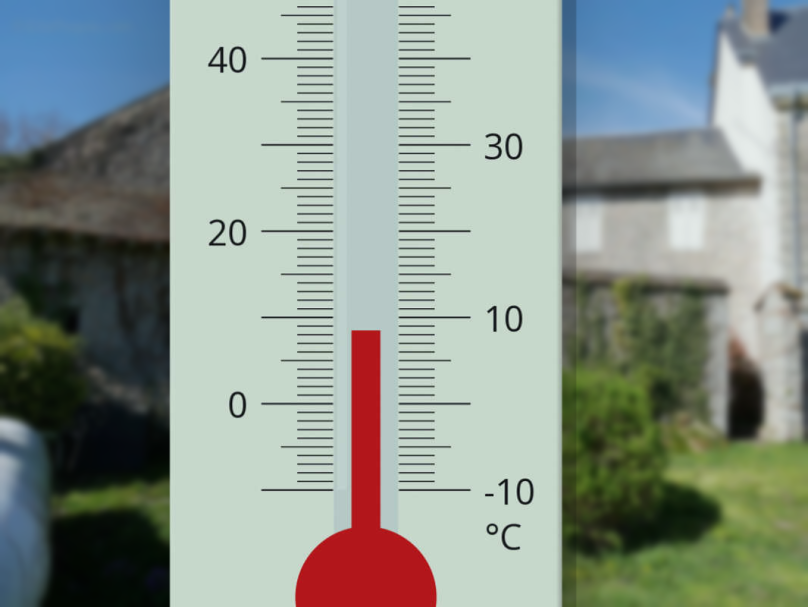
8.5 °C
